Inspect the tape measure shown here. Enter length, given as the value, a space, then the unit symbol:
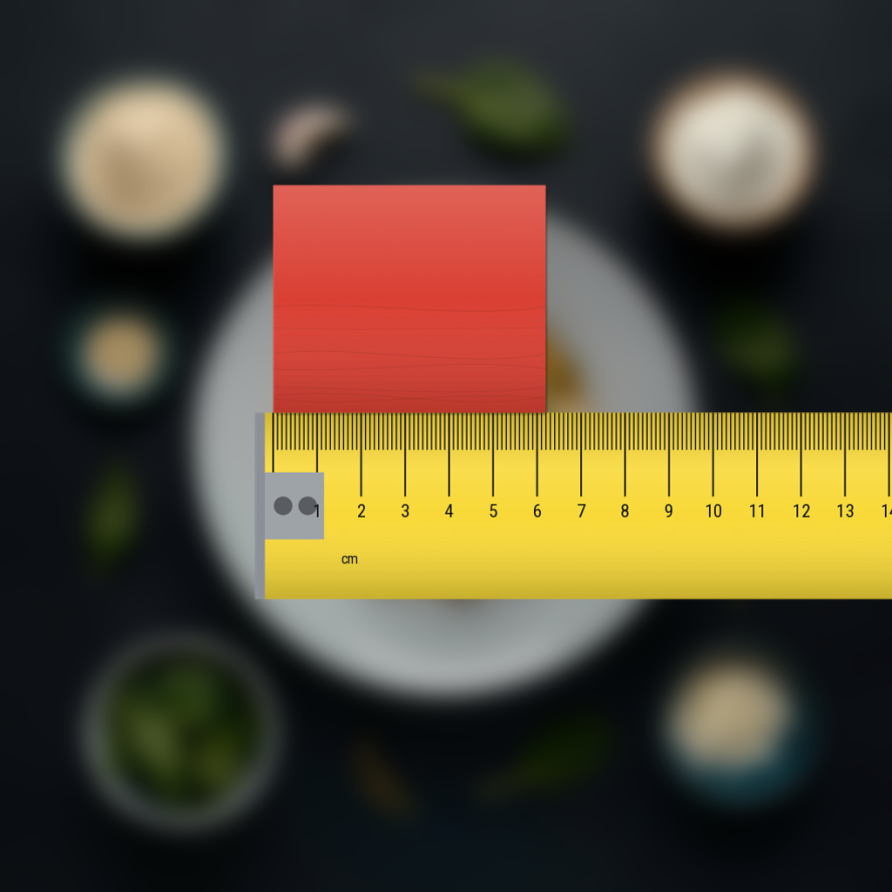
6.2 cm
